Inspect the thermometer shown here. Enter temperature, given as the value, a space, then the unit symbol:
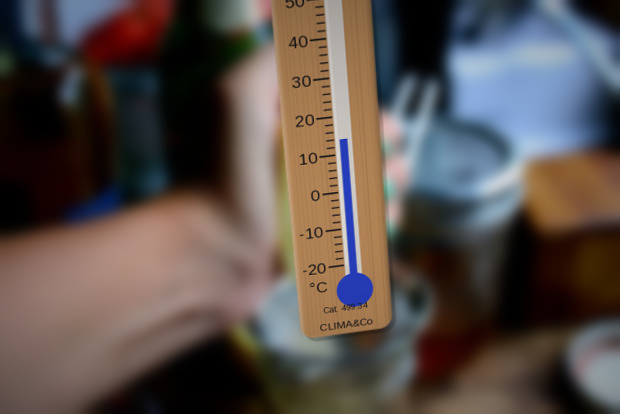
14 °C
